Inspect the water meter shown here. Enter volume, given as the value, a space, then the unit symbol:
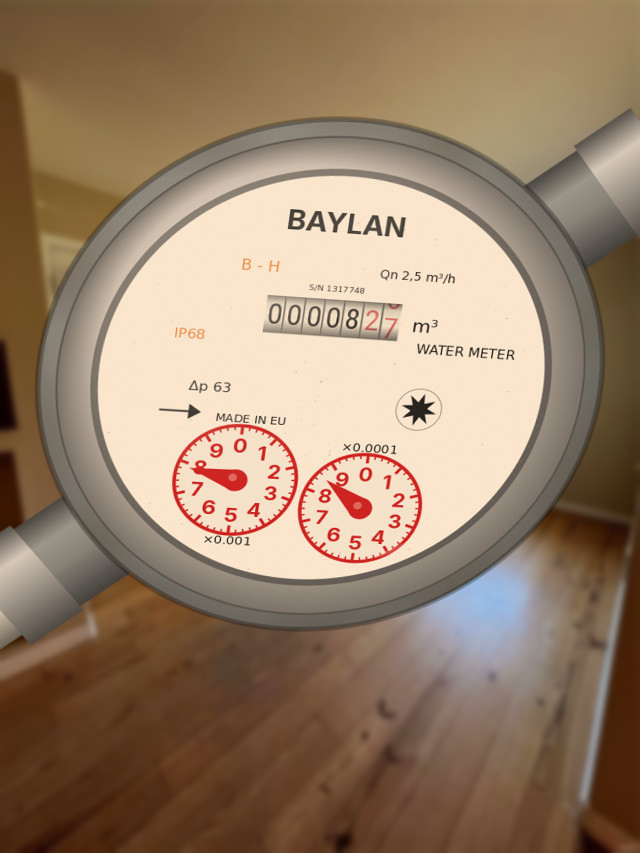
8.2678 m³
